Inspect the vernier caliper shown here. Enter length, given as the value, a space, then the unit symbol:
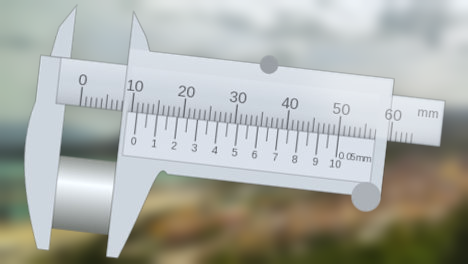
11.0 mm
